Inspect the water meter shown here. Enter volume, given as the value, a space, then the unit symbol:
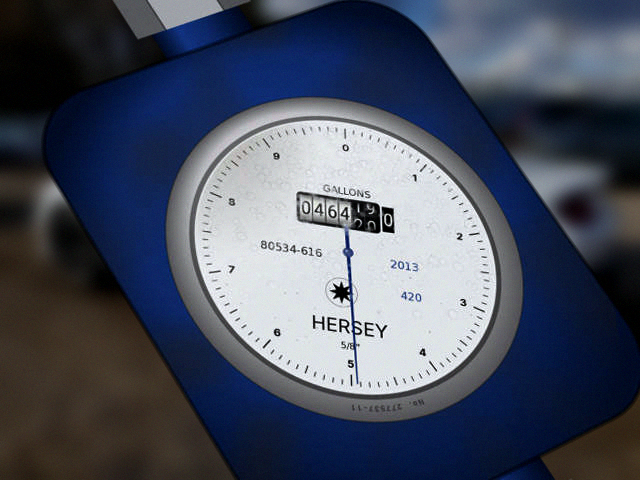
464194.9 gal
